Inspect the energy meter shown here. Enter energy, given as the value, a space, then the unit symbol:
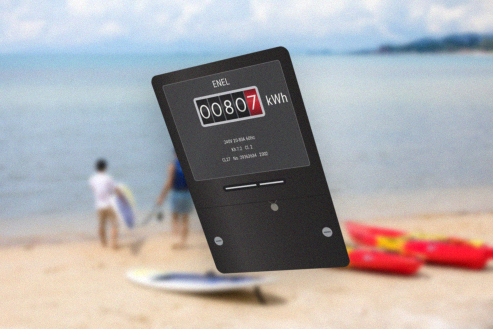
80.7 kWh
